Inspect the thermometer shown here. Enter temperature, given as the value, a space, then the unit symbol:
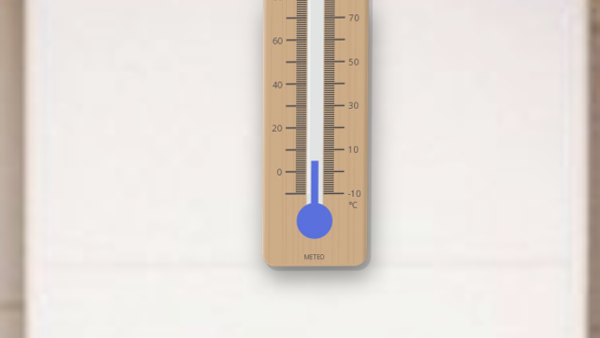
5 °C
